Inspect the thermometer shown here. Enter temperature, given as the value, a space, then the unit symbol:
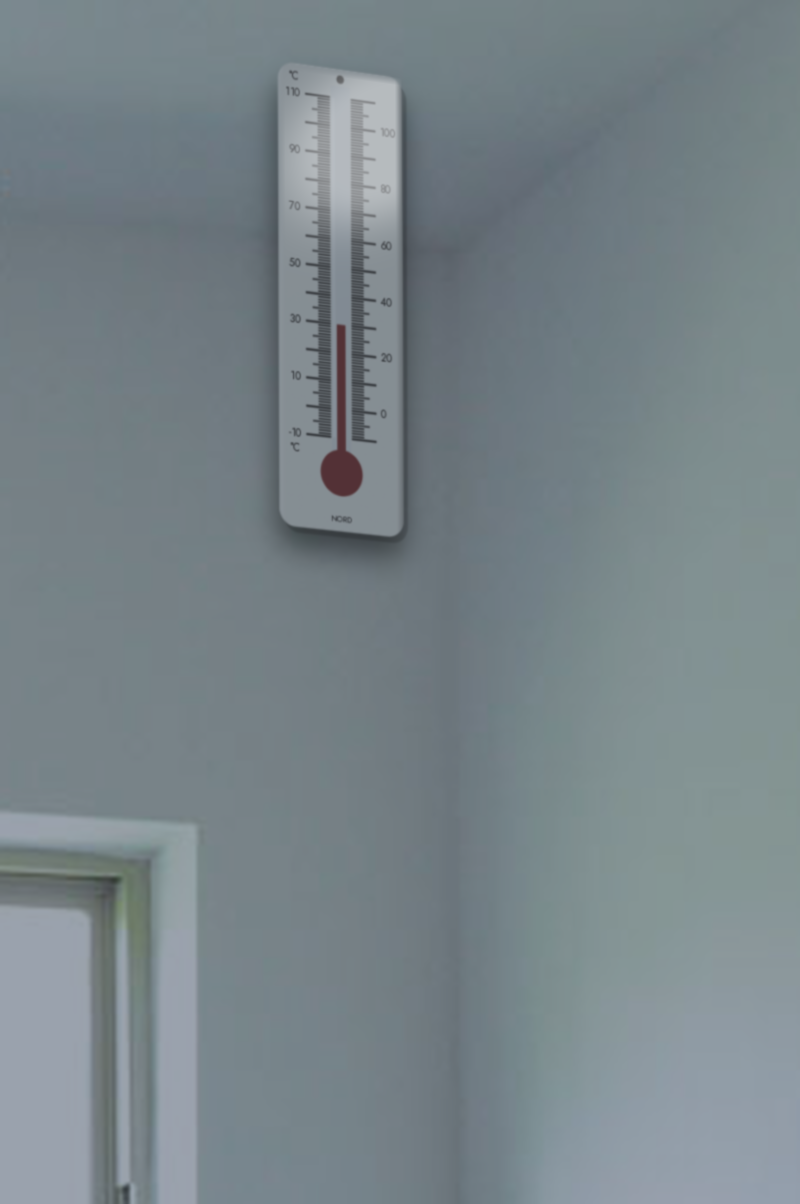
30 °C
